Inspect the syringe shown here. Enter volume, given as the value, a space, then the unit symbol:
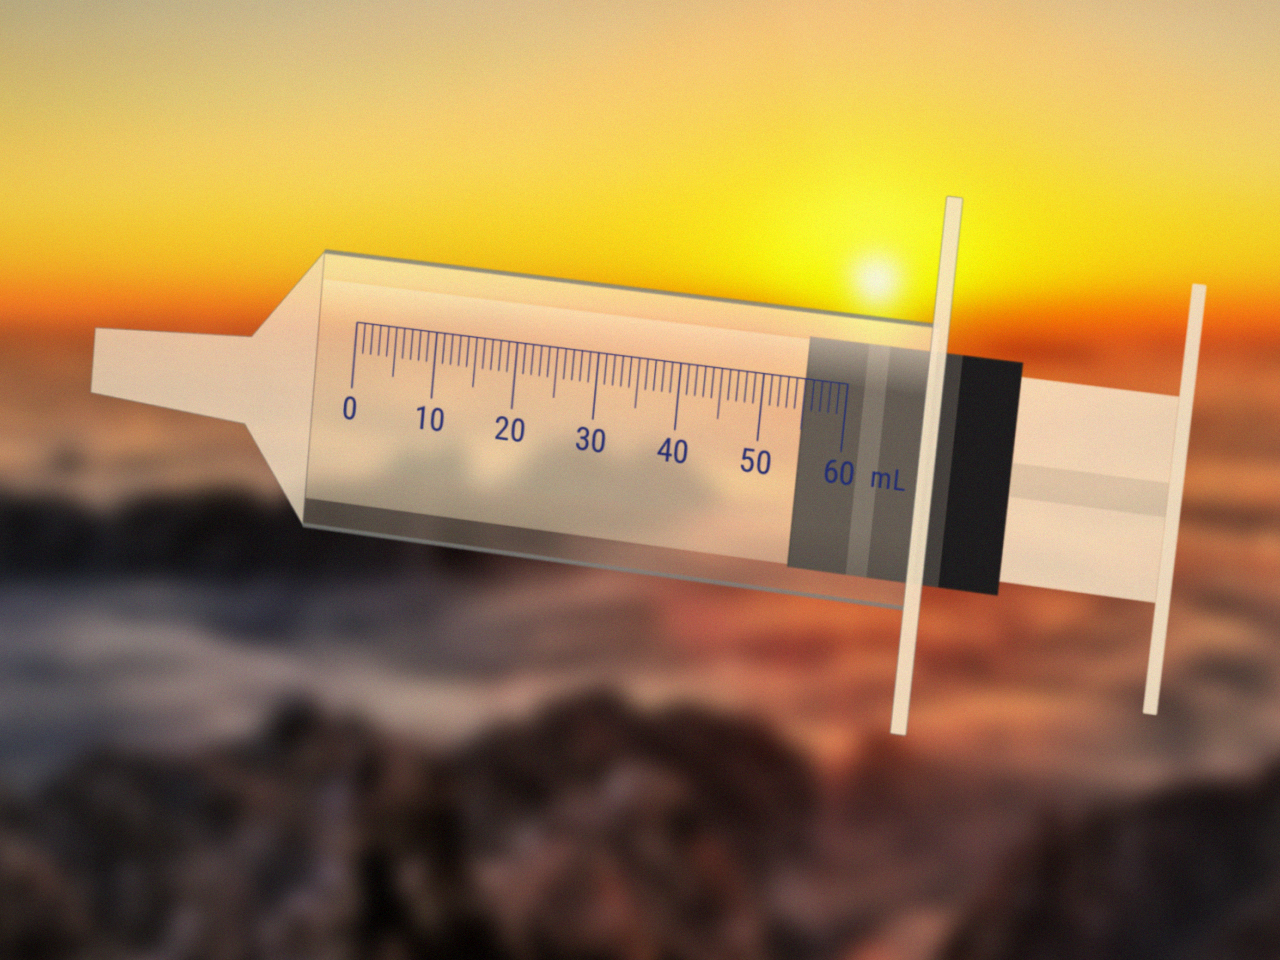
55 mL
